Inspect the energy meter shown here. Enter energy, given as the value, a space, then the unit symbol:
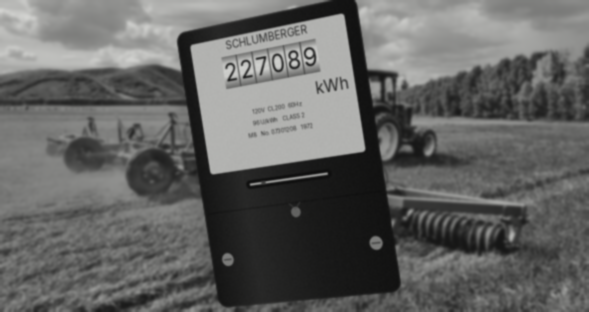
227089 kWh
